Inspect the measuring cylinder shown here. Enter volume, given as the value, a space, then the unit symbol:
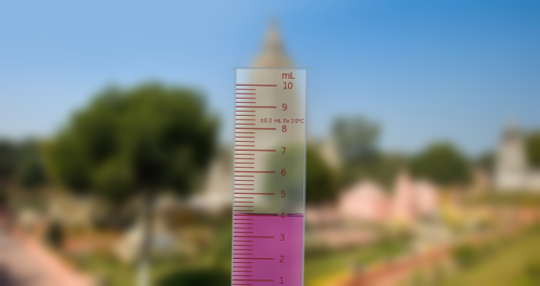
4 mL
